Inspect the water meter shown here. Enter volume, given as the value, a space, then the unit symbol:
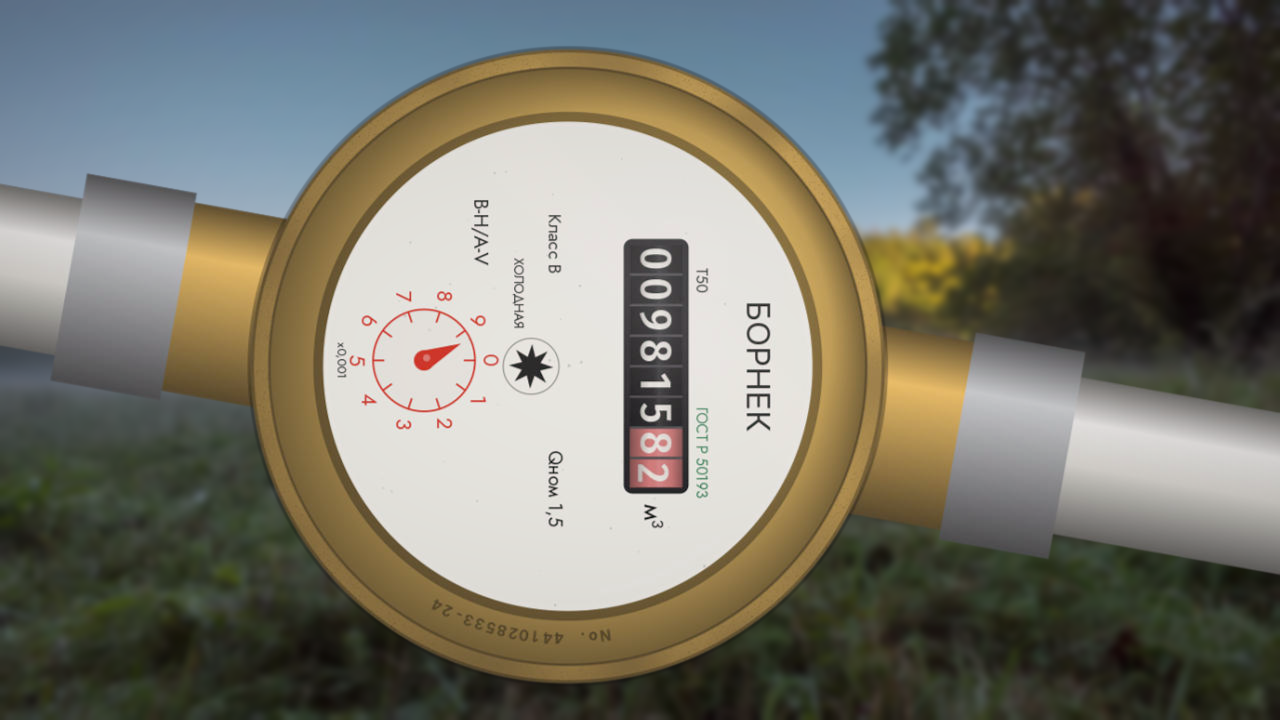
9815.819 m³
